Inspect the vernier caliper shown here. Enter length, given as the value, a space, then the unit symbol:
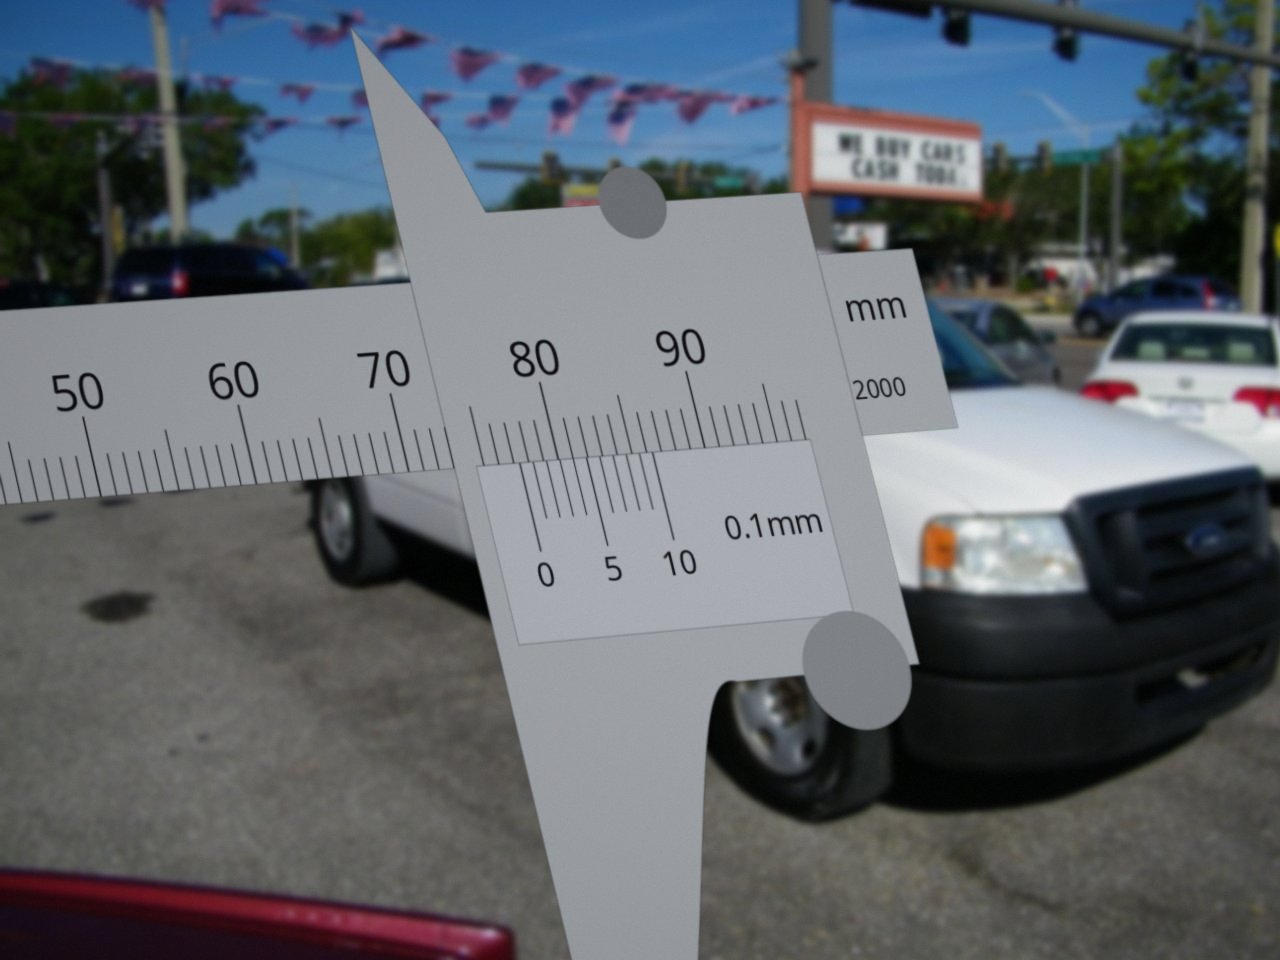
77.4 mm
